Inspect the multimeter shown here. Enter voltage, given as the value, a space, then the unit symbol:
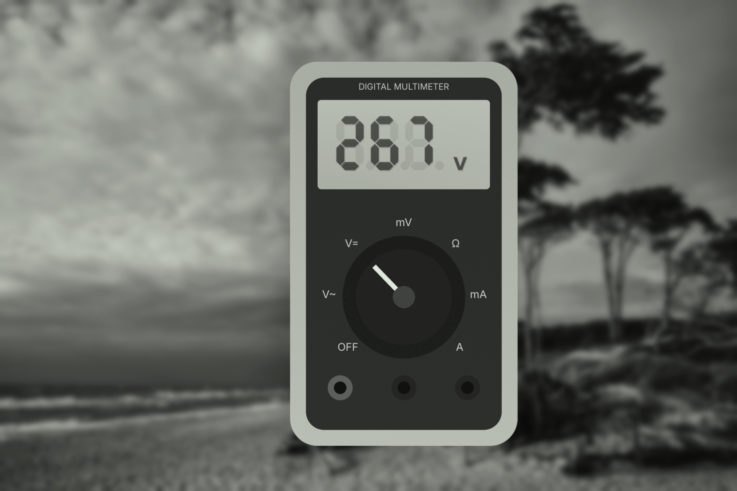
267 V
